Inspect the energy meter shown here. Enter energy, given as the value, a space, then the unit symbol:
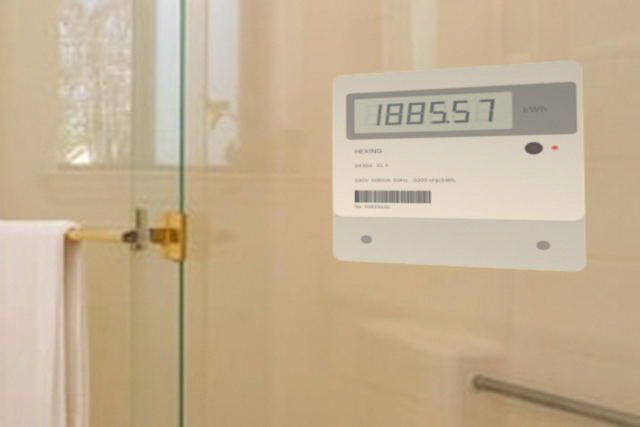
1885.57 kWh
